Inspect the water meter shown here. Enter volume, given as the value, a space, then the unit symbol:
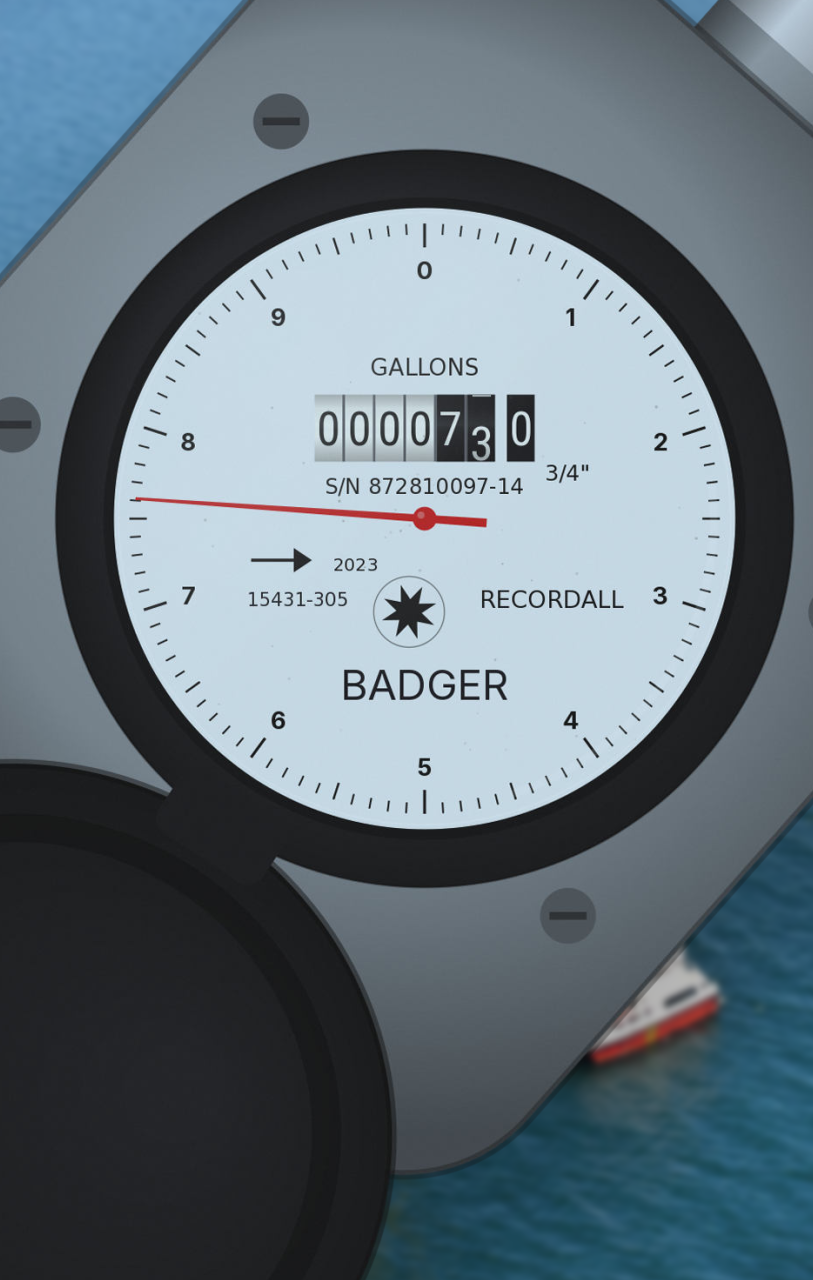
727.6 gal
